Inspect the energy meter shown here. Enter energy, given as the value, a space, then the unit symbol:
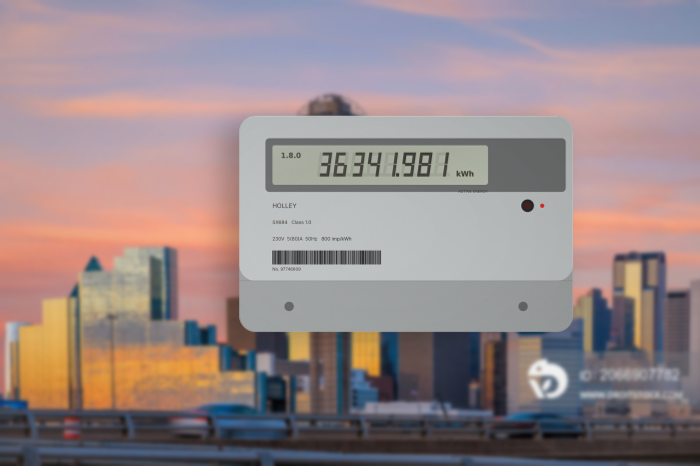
36341.981 kWh
